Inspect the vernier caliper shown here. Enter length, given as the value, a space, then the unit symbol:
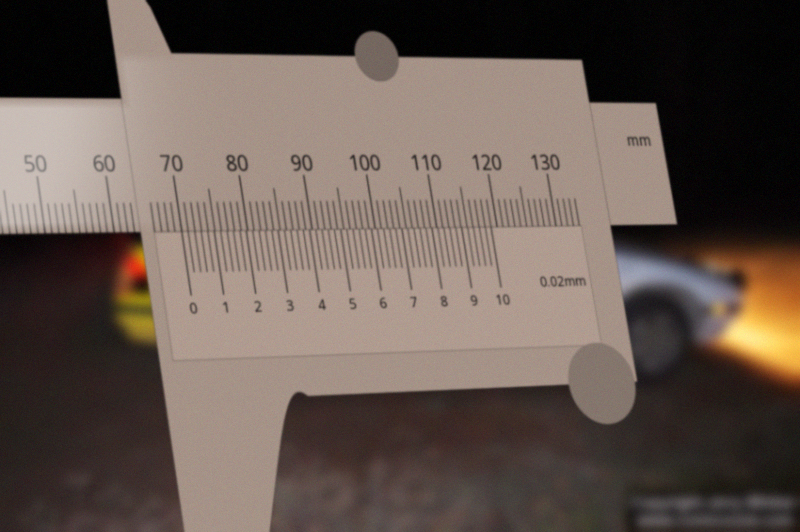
70.0 mm
